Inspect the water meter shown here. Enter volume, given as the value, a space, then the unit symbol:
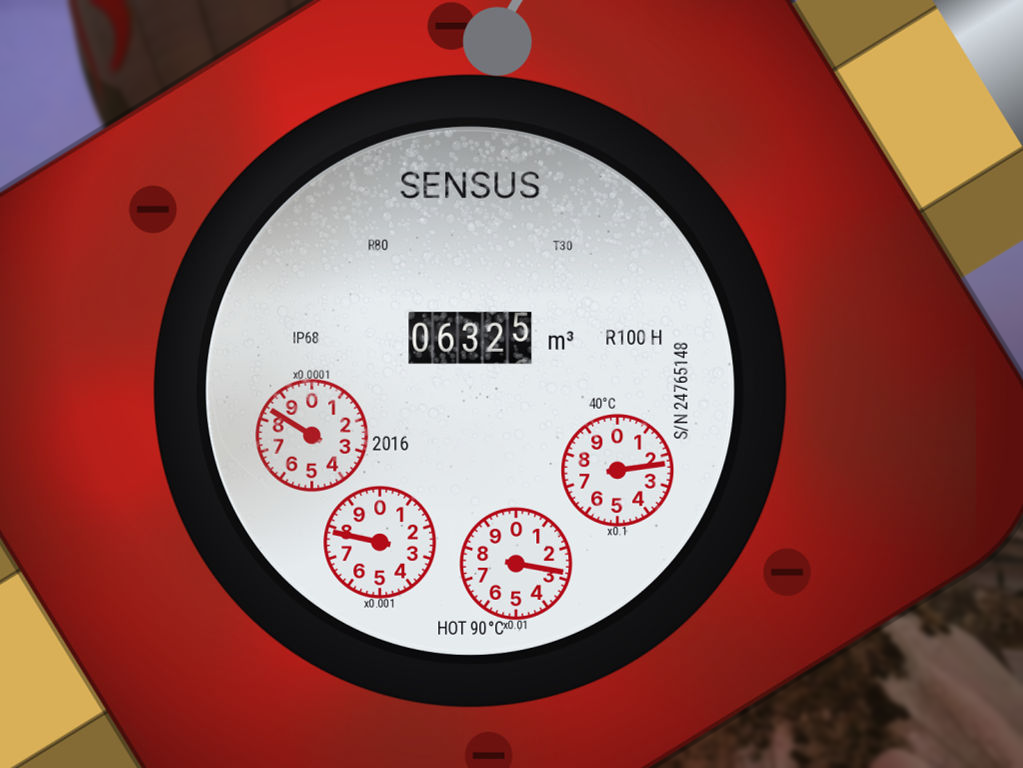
6325.2278 m³
